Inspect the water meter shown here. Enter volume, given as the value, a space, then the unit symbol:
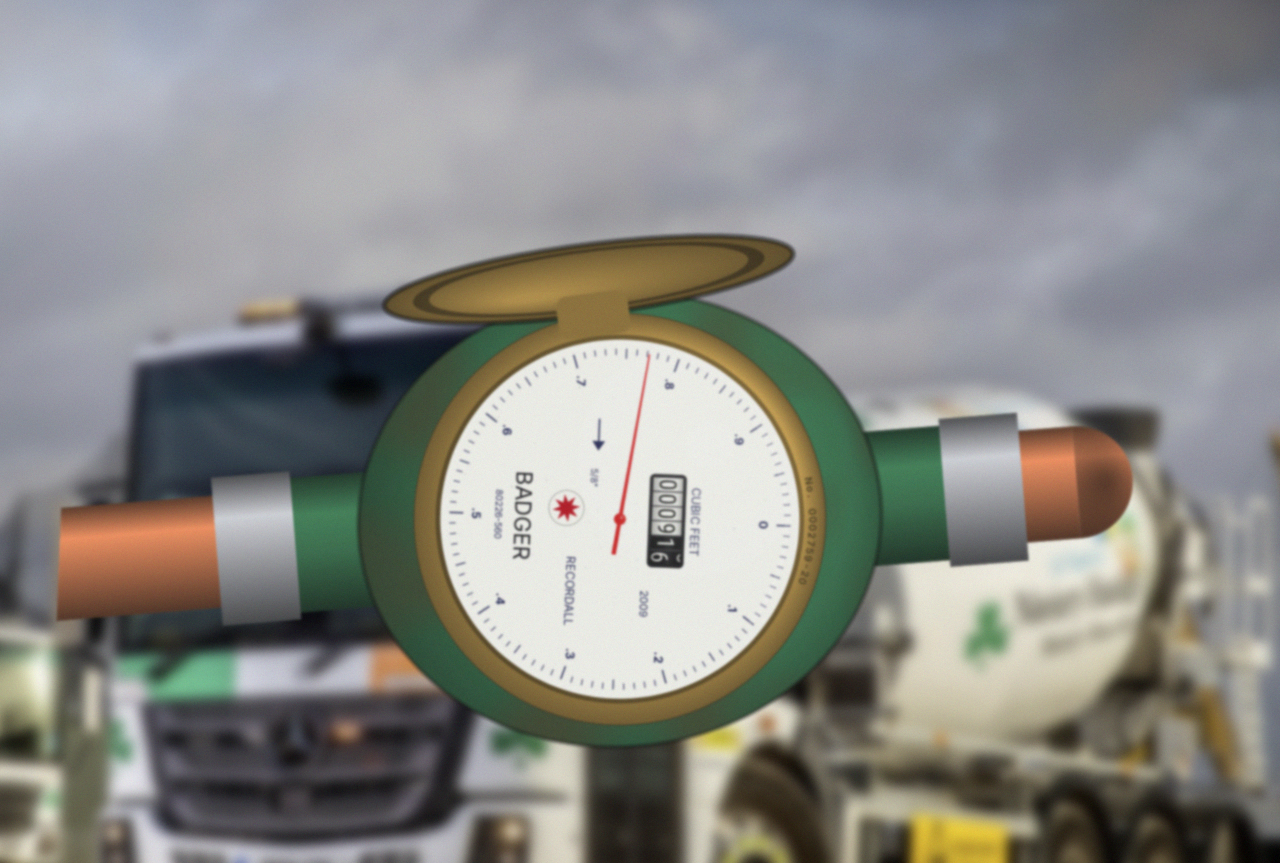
915.77 ft³
